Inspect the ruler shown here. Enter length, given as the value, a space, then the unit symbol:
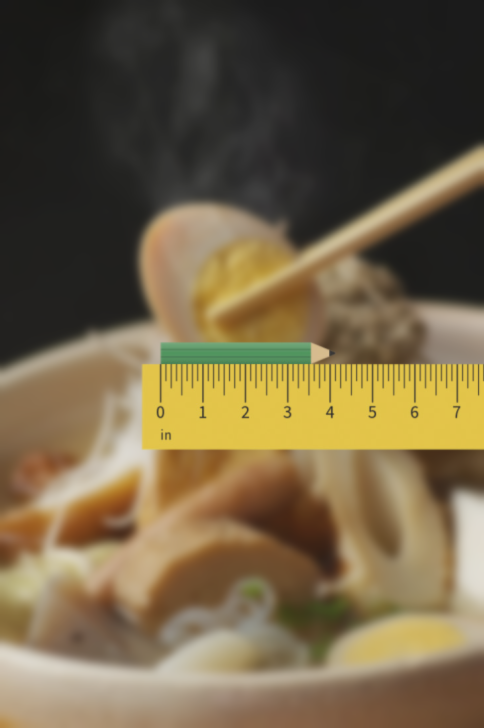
4.125 in
